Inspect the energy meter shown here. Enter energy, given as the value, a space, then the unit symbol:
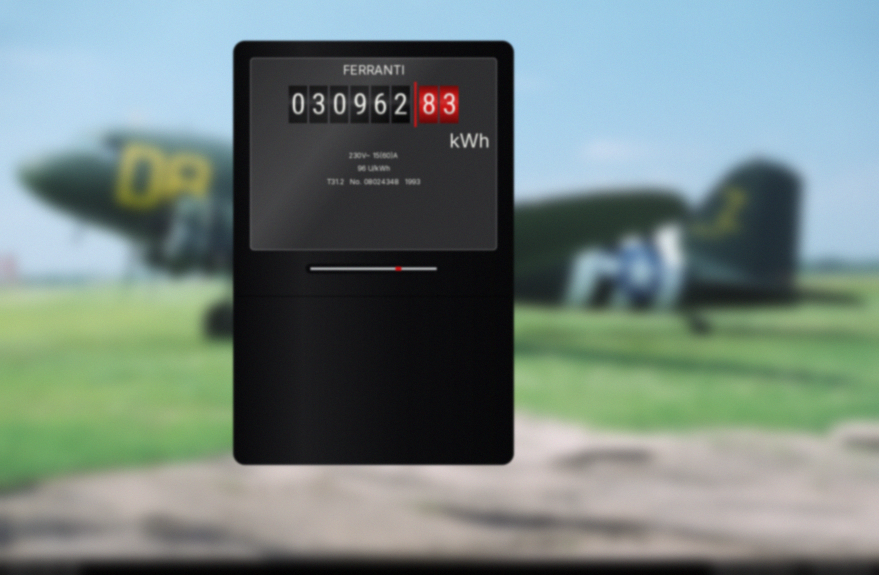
30962.83 kWh
